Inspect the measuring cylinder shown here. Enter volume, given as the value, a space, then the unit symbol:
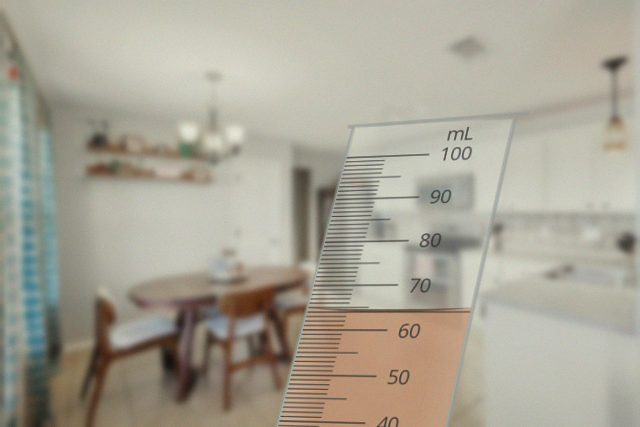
64 mL
